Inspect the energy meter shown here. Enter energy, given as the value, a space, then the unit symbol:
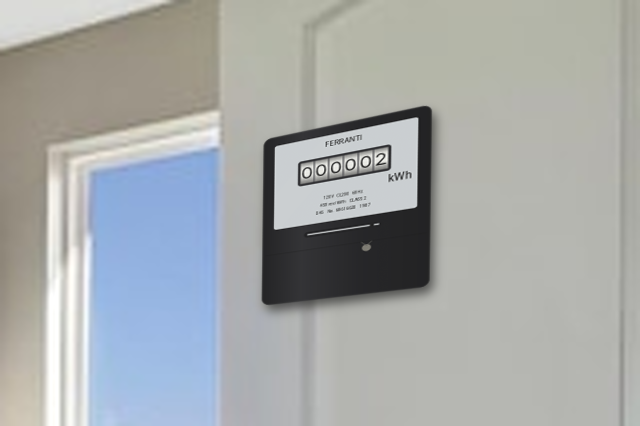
2 kWh
